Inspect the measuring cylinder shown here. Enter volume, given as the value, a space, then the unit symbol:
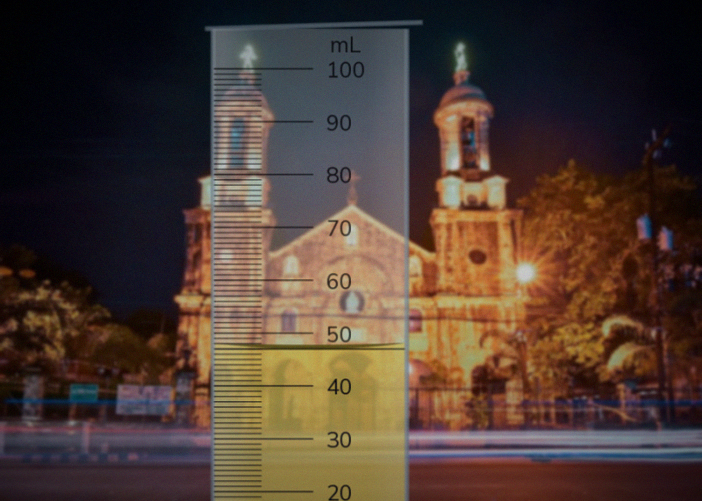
47 mL
